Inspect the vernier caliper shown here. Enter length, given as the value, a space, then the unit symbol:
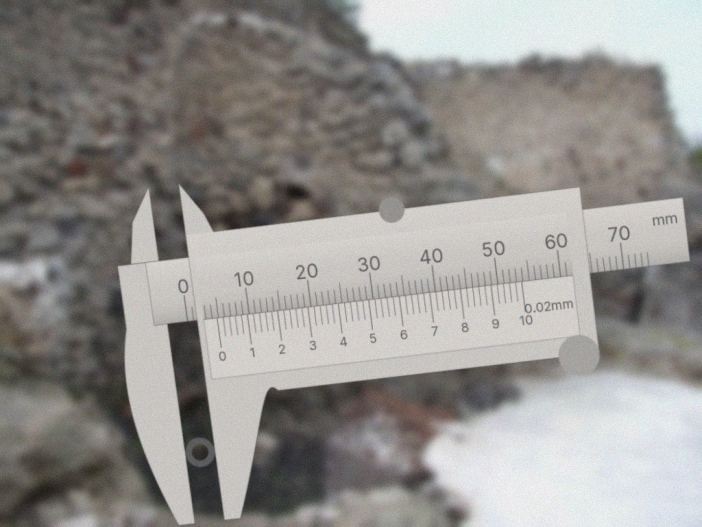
4.8 mm
